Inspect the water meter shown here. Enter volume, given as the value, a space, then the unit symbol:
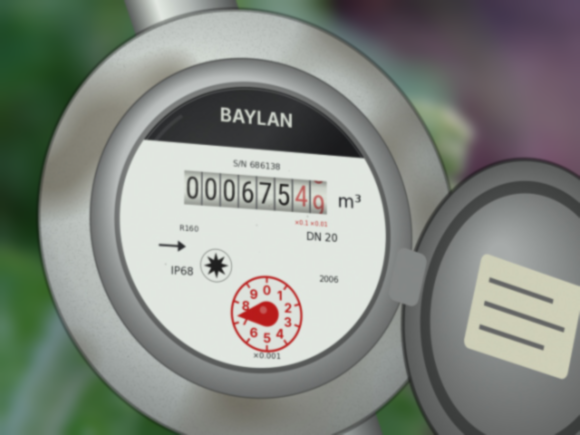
675.487 m³
